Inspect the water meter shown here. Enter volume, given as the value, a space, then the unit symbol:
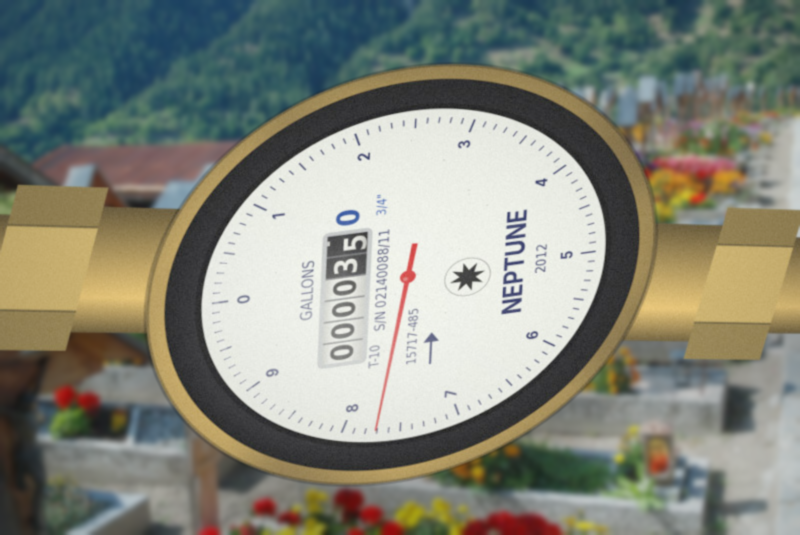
347.7 gal
